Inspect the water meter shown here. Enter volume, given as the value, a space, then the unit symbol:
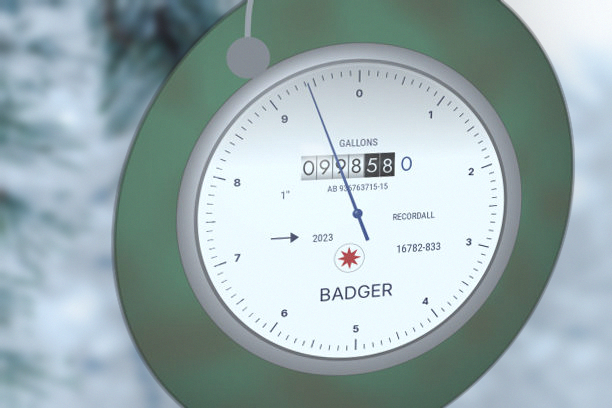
998579.4 gal
